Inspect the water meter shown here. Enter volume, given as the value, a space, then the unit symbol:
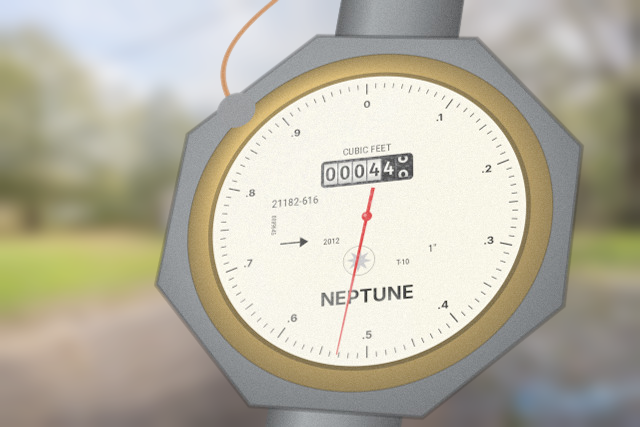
448.53 ft³
